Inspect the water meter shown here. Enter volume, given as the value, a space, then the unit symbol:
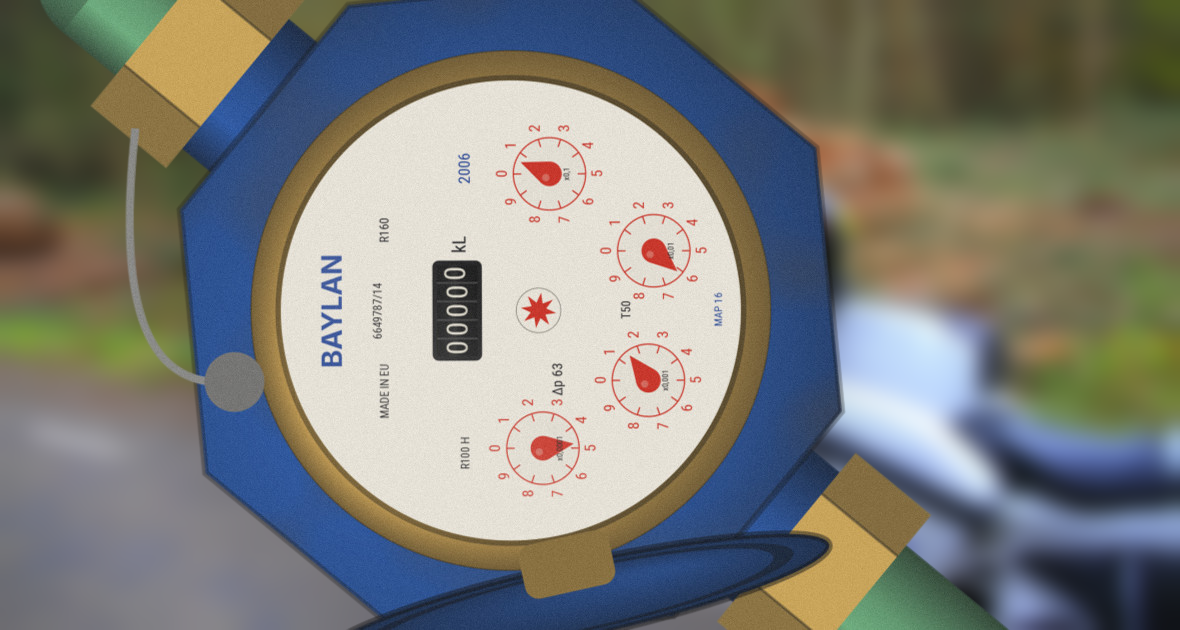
0.0614 kL
